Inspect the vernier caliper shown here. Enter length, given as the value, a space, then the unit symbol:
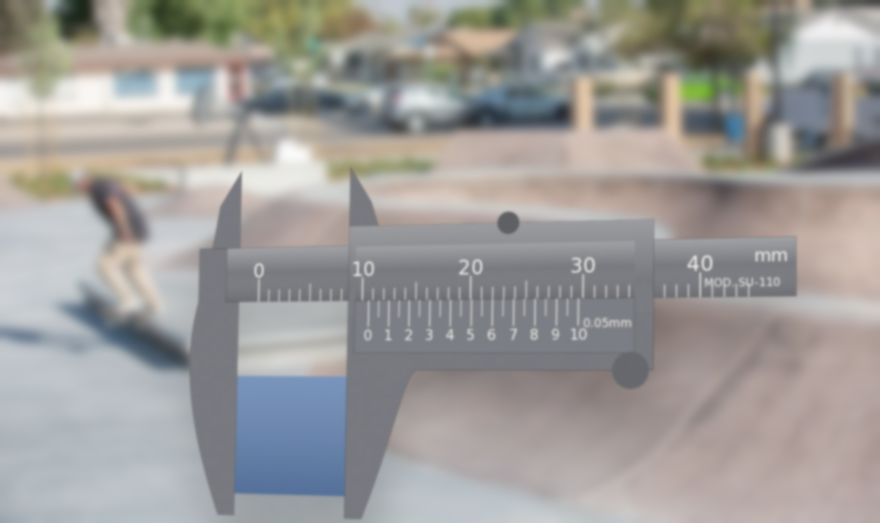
10.6 mm
